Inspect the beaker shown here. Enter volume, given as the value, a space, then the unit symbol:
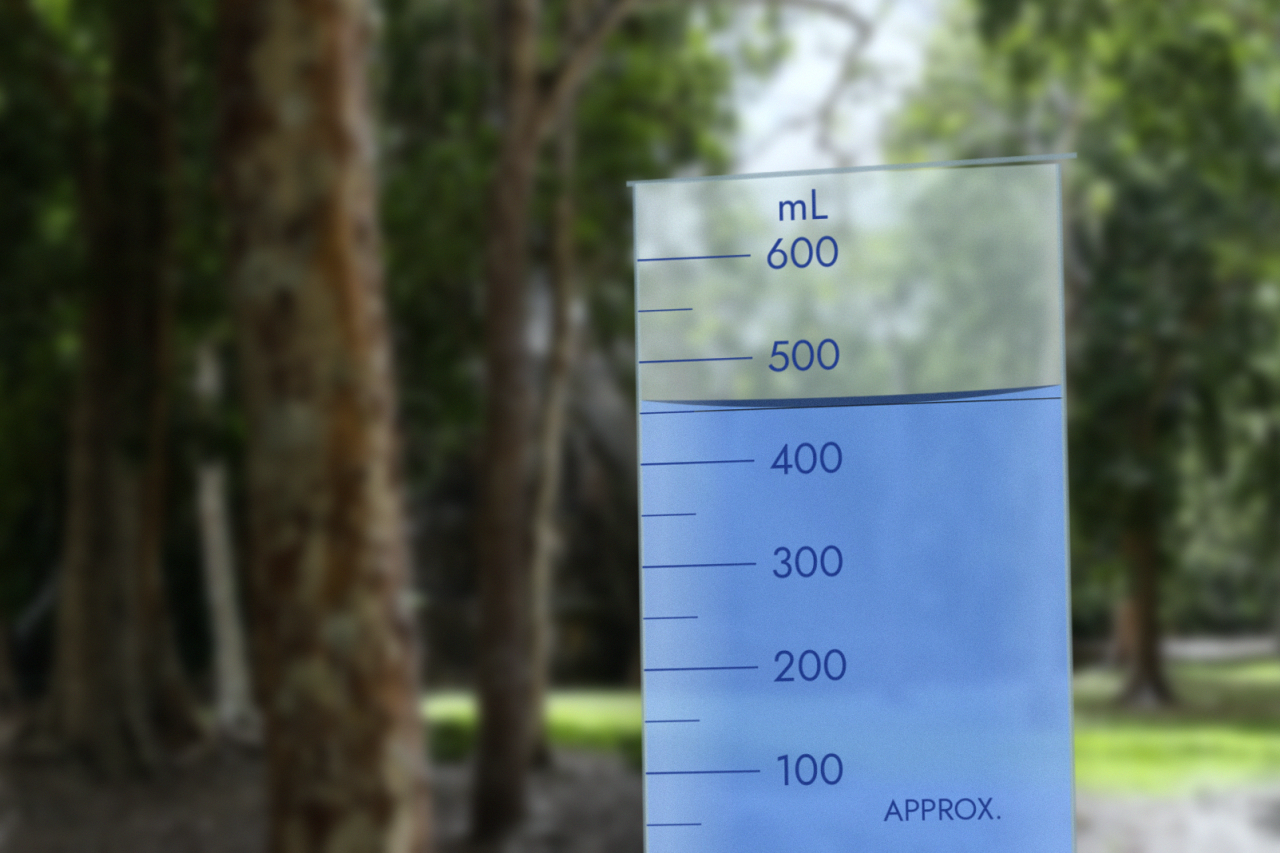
450 mL
